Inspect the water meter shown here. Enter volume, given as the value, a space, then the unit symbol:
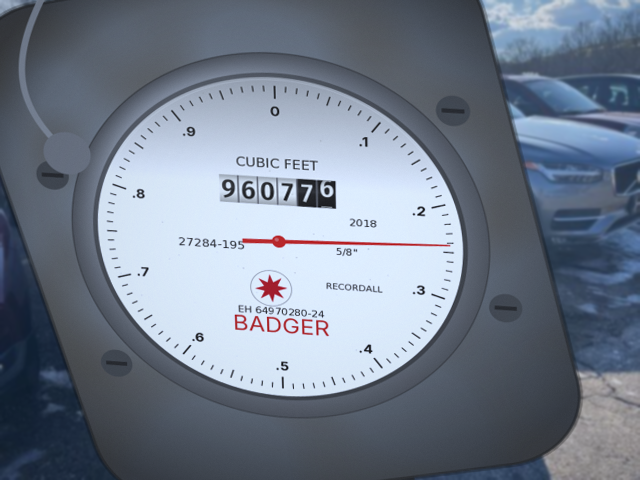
960776.24 ft³
